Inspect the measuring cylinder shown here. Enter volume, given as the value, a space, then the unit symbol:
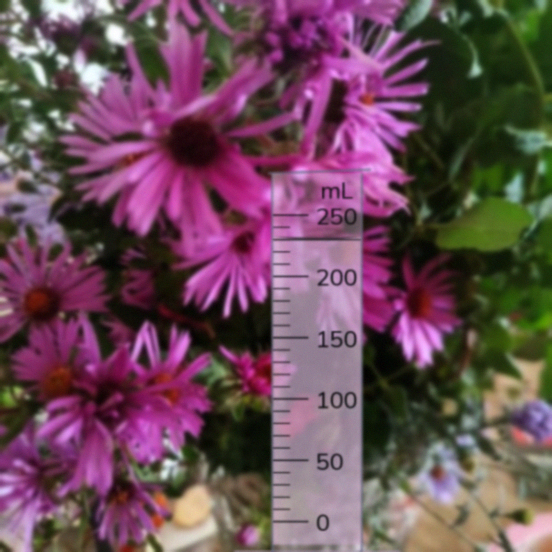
230 mL
